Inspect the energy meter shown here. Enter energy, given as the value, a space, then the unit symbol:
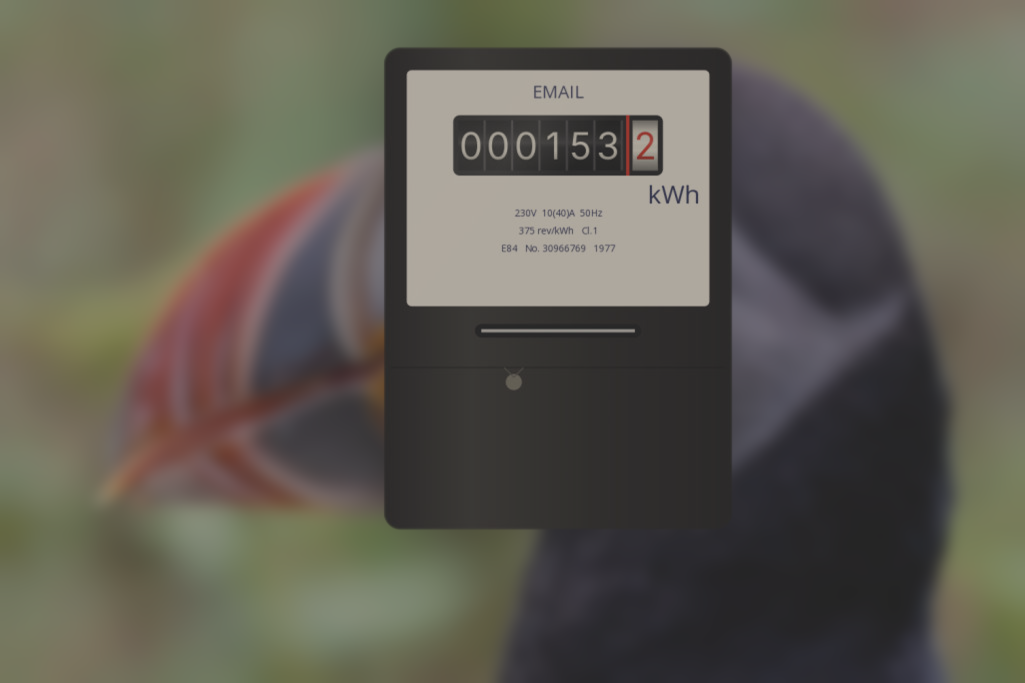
153.2 kWh
